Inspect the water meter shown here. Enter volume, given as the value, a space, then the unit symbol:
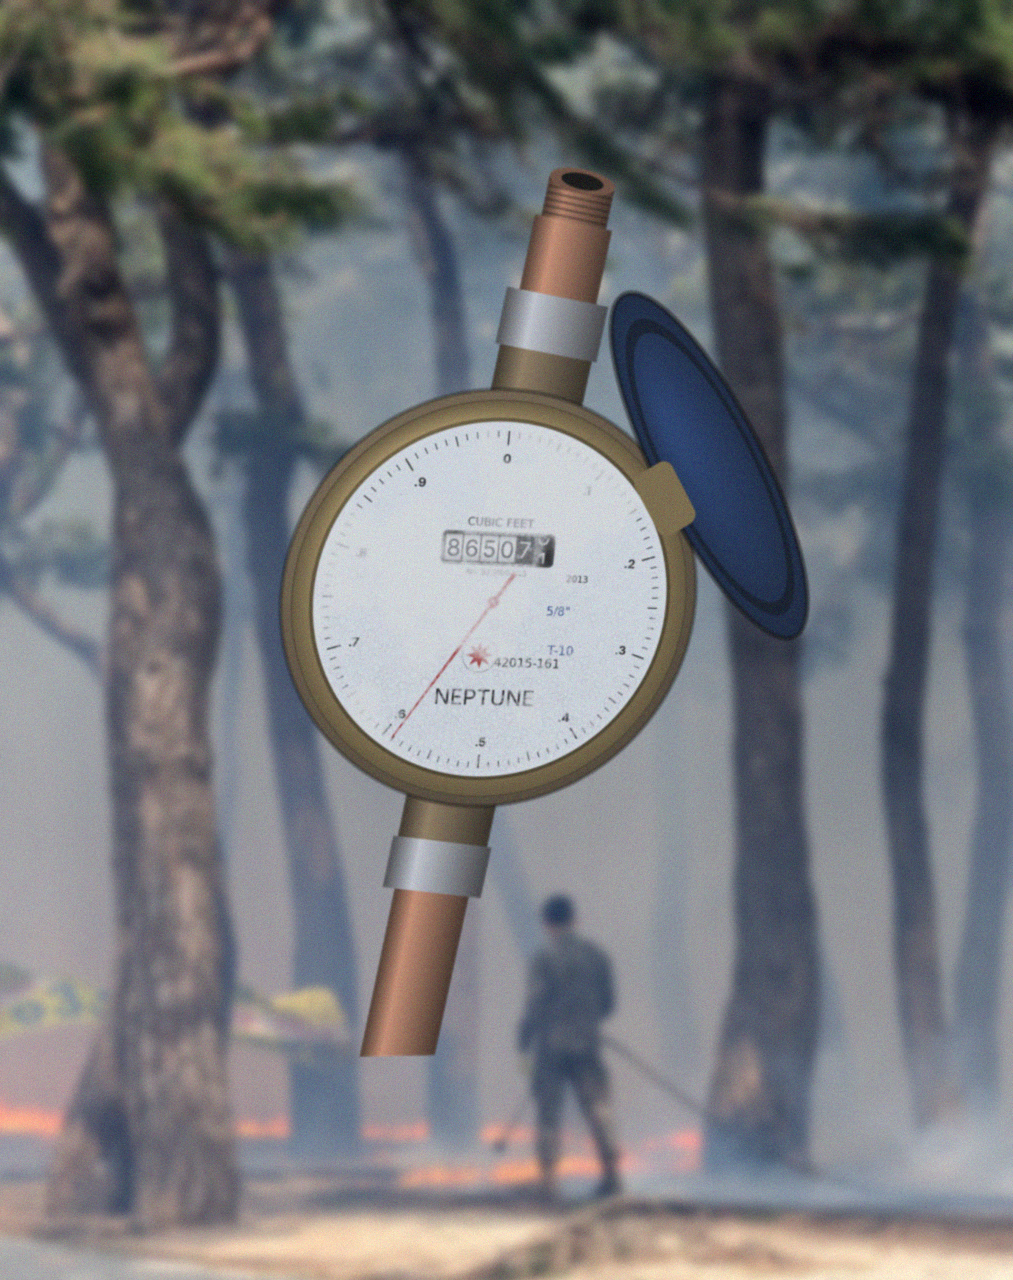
865070.59 ft³
